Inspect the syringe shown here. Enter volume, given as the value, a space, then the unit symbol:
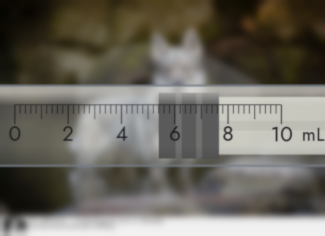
5.4 mL
